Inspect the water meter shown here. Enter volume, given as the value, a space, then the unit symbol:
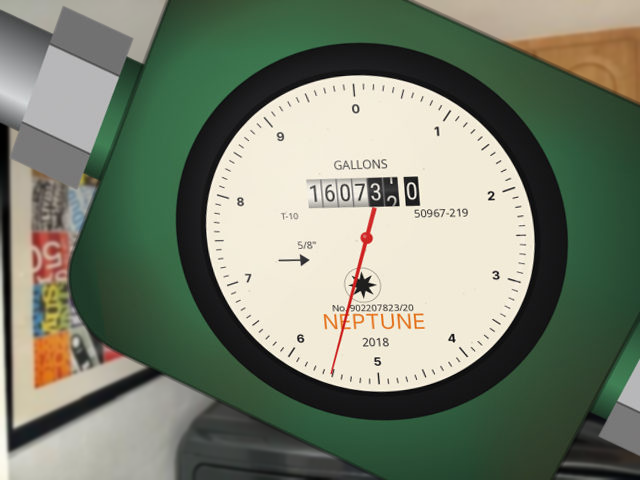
1607315.5 gal
